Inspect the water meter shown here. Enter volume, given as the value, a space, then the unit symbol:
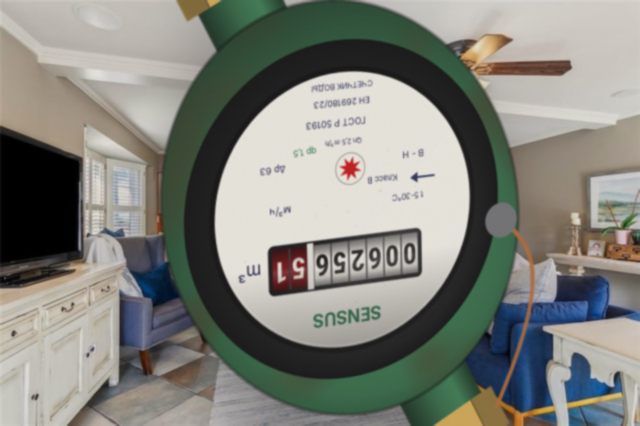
6256.51 m³
